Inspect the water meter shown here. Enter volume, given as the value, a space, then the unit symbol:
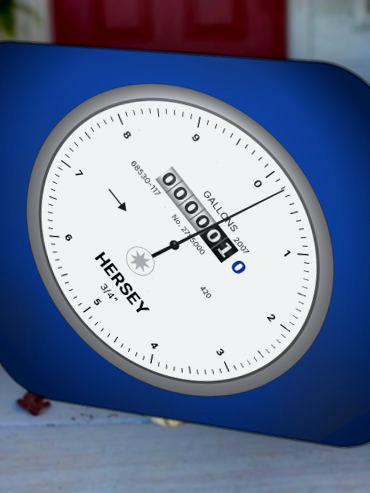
10.2 gal
